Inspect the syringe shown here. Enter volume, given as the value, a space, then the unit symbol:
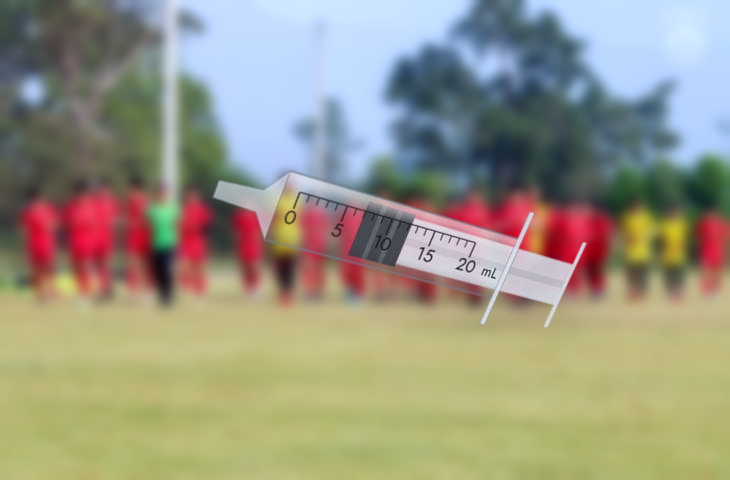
7 mL
